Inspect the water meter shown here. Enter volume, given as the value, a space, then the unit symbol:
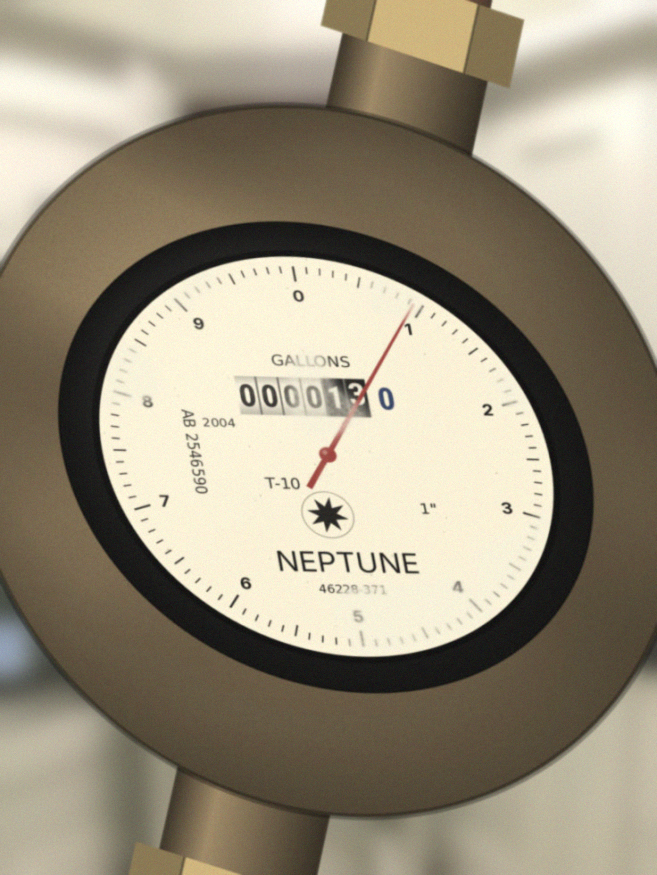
130.9 gal
